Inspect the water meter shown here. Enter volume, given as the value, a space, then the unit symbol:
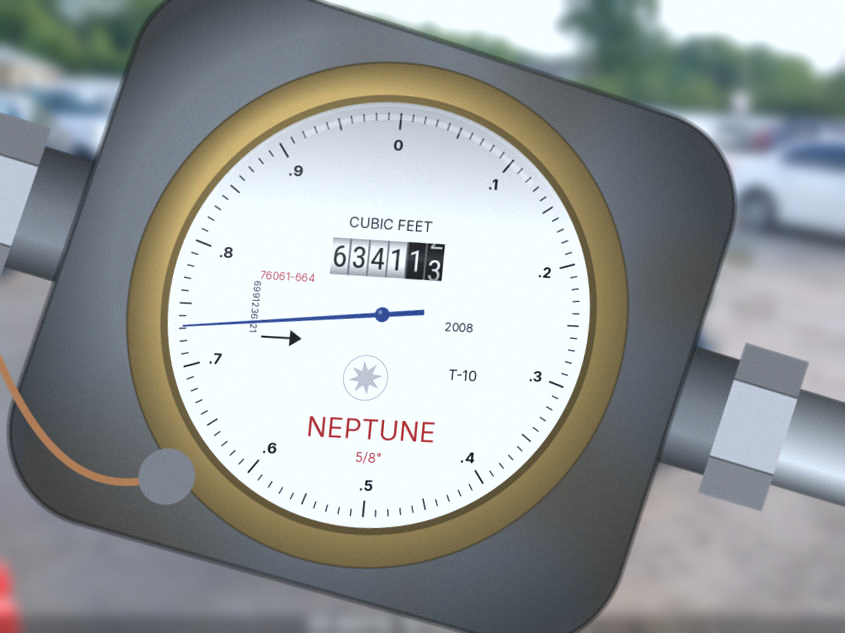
634112.73 ft³
